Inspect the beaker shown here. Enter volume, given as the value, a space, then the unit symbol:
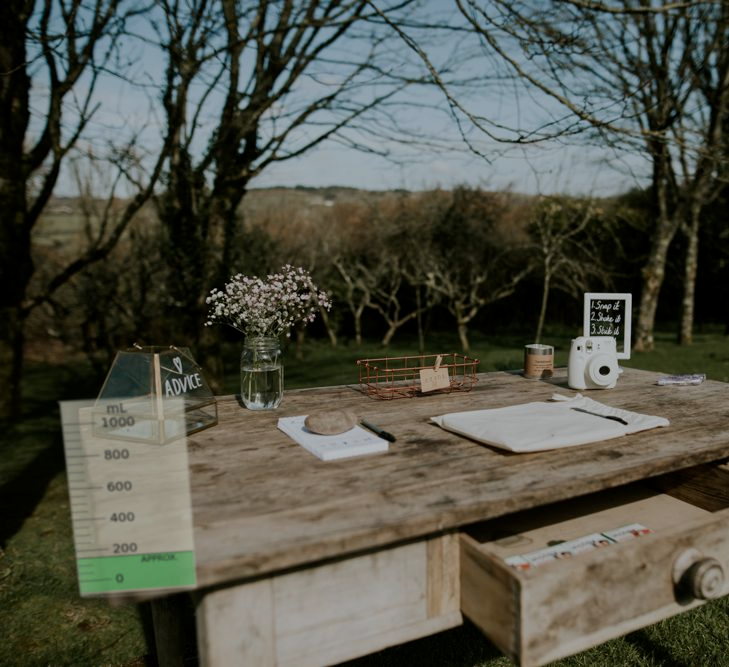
150 mL
